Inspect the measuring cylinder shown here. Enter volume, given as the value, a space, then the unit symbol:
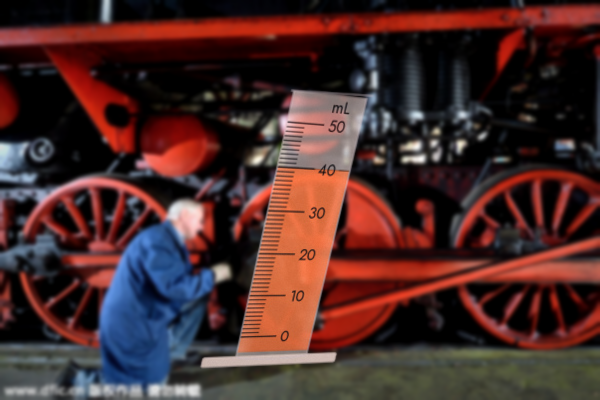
40 mL
